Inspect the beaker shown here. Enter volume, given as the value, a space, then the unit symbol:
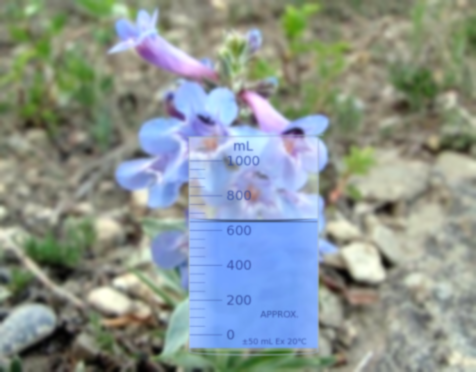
650 mL
